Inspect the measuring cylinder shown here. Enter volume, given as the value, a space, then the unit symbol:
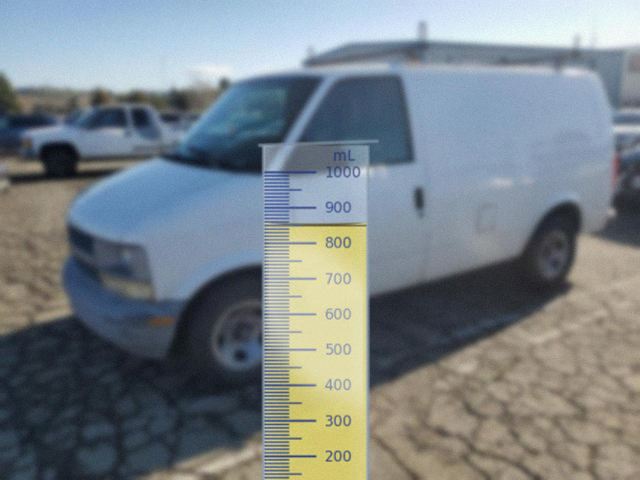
850 mL
